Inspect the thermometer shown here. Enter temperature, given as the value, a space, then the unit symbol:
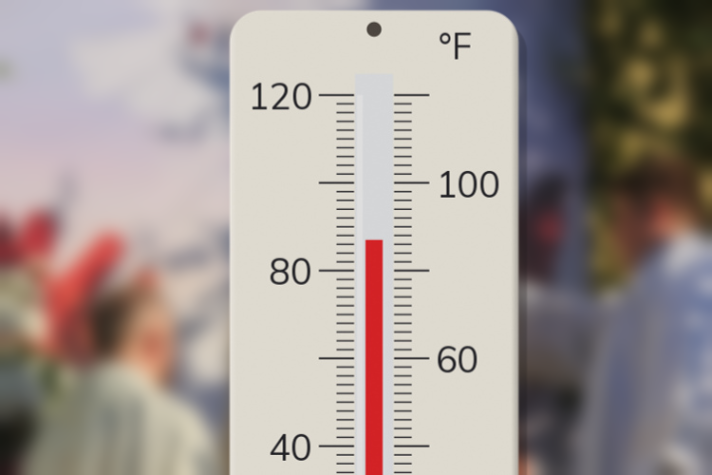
87 °F
